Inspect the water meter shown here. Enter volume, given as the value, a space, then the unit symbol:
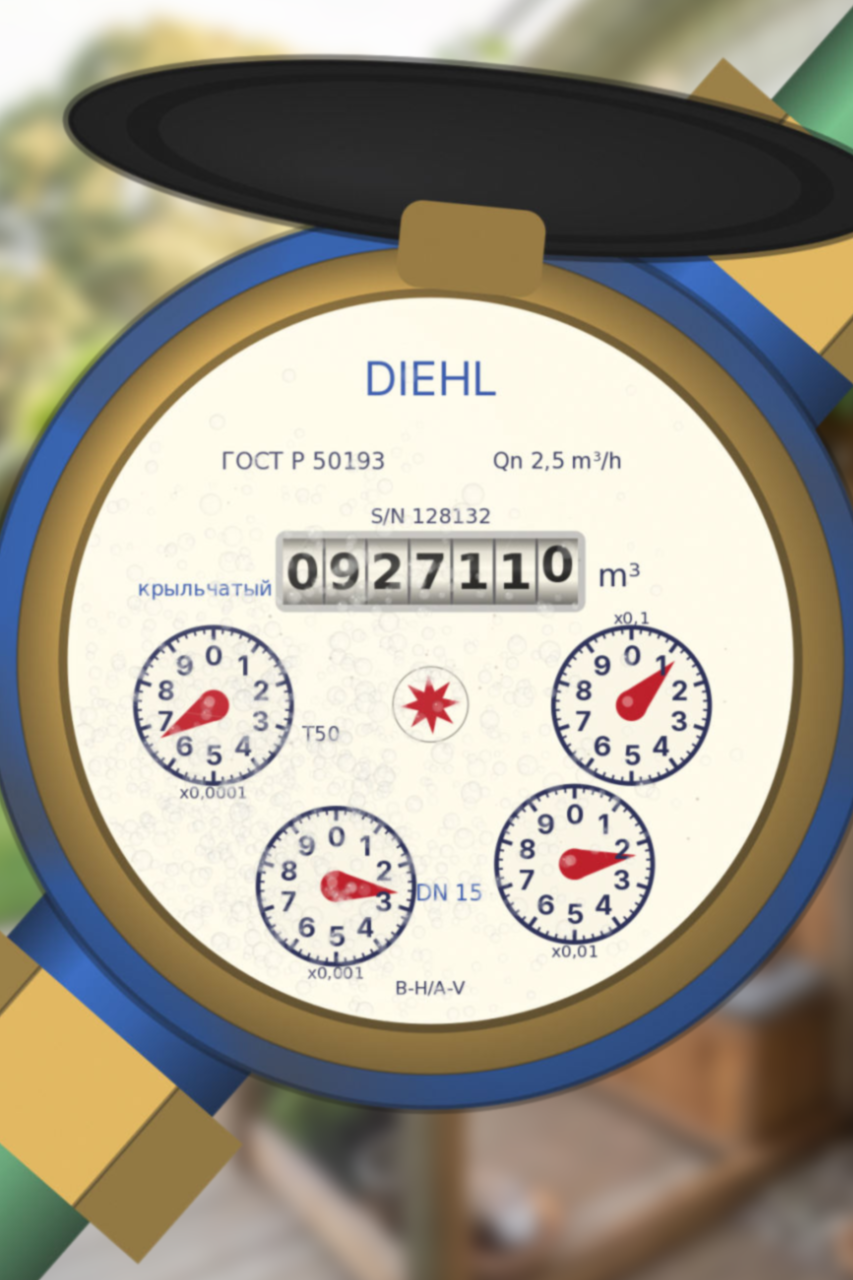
927110.1226 m³
